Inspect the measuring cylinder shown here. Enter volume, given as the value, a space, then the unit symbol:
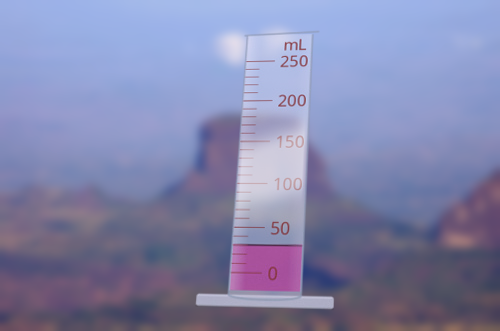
30 mL
